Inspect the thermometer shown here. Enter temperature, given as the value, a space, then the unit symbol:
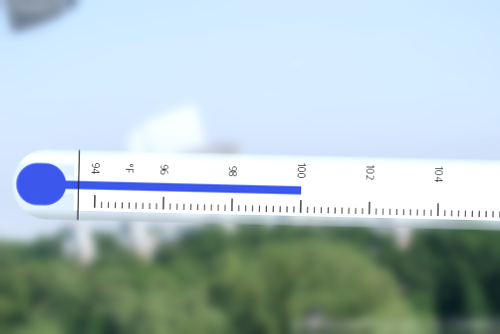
100 °F
